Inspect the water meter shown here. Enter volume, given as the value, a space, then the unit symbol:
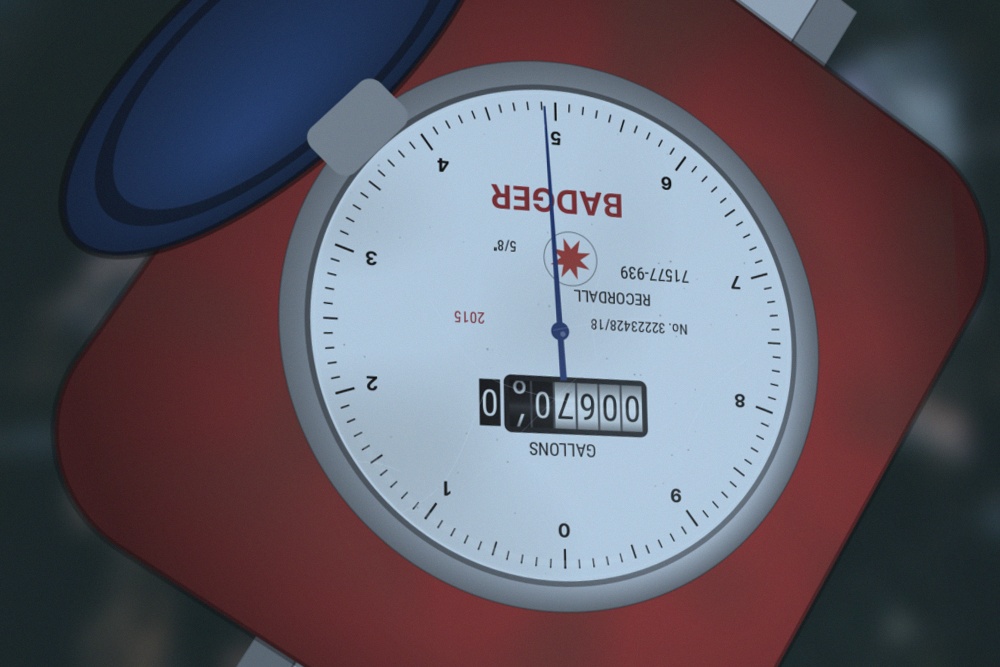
67074.9 gal
